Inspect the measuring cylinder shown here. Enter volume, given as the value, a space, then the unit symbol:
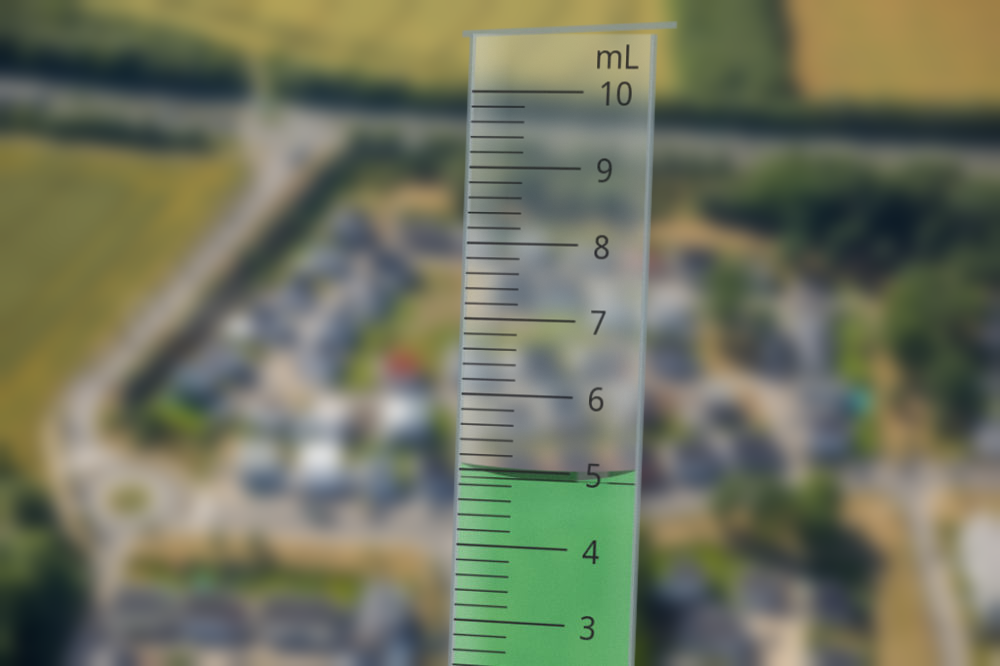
4.9 mL
